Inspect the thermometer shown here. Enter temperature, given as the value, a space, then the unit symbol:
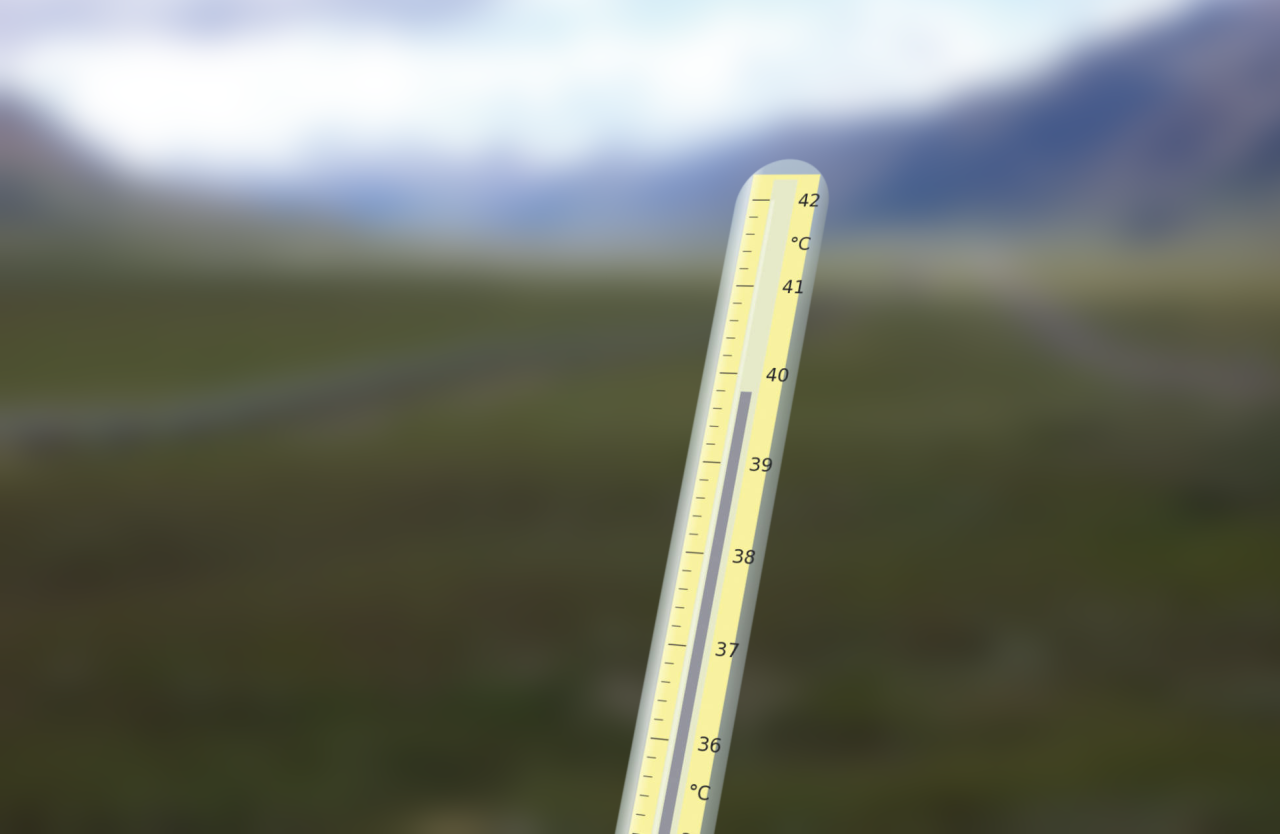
39.8 °C
